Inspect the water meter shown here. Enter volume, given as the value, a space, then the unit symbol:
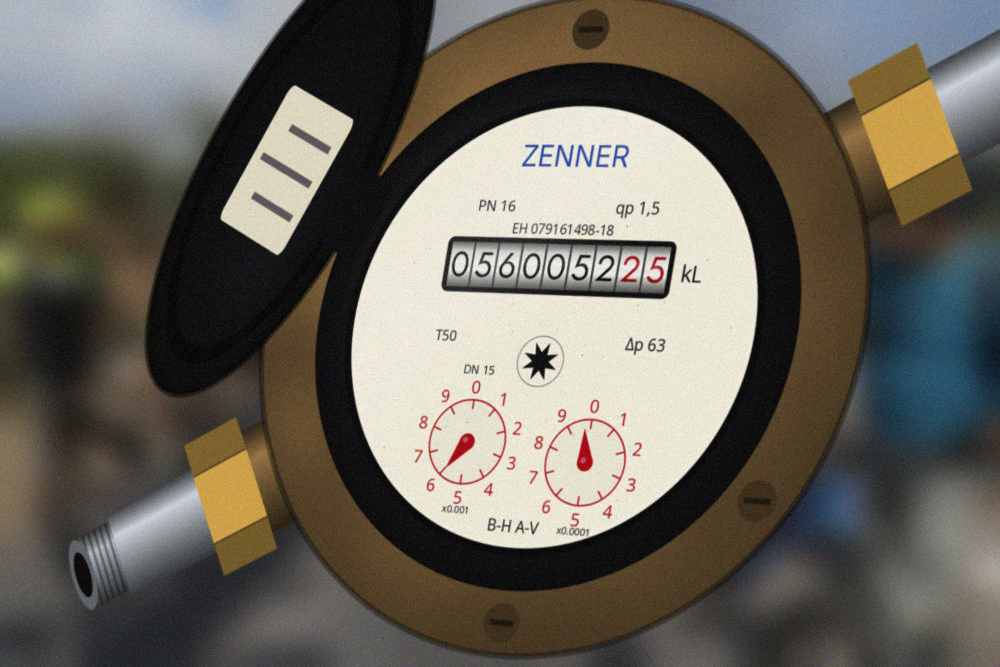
560052.2559 kL
